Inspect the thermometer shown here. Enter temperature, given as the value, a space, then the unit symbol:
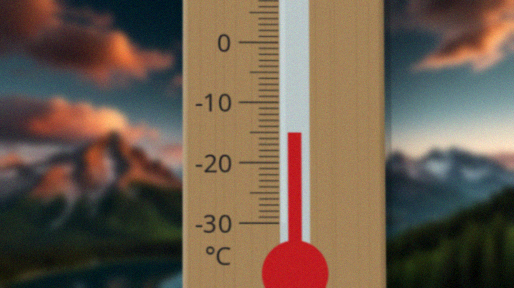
-15 °C
